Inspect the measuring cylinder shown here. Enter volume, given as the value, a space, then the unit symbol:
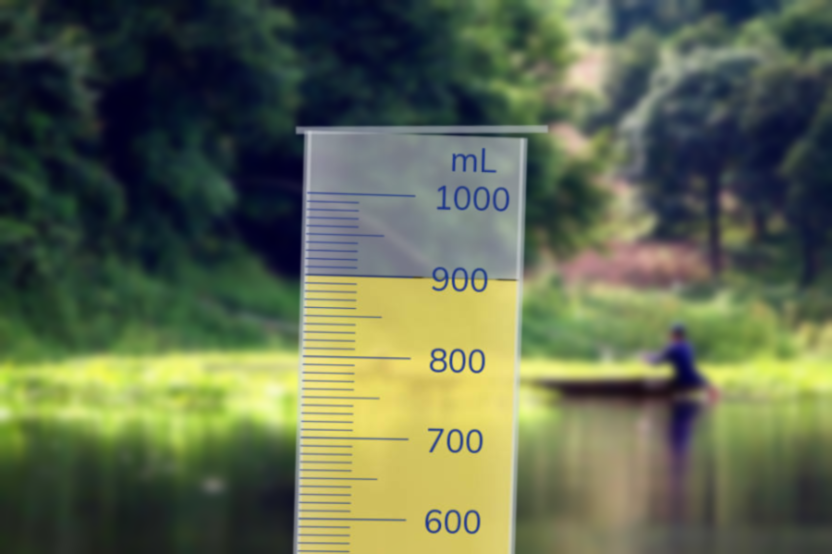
900 mL
